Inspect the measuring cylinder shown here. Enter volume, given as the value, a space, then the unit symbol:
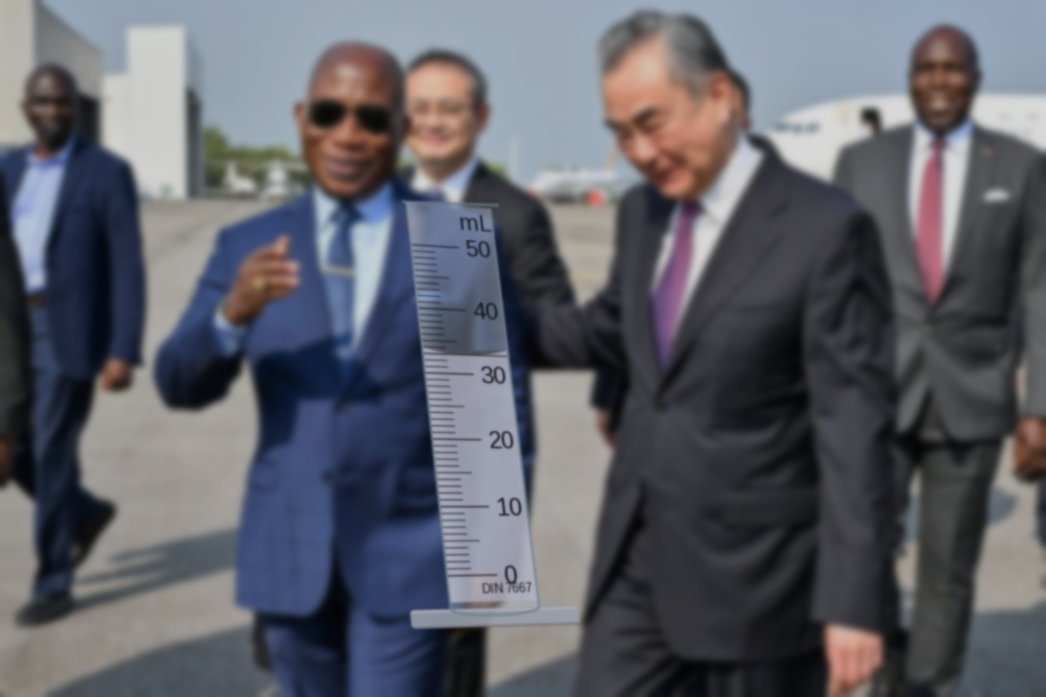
33 mL
